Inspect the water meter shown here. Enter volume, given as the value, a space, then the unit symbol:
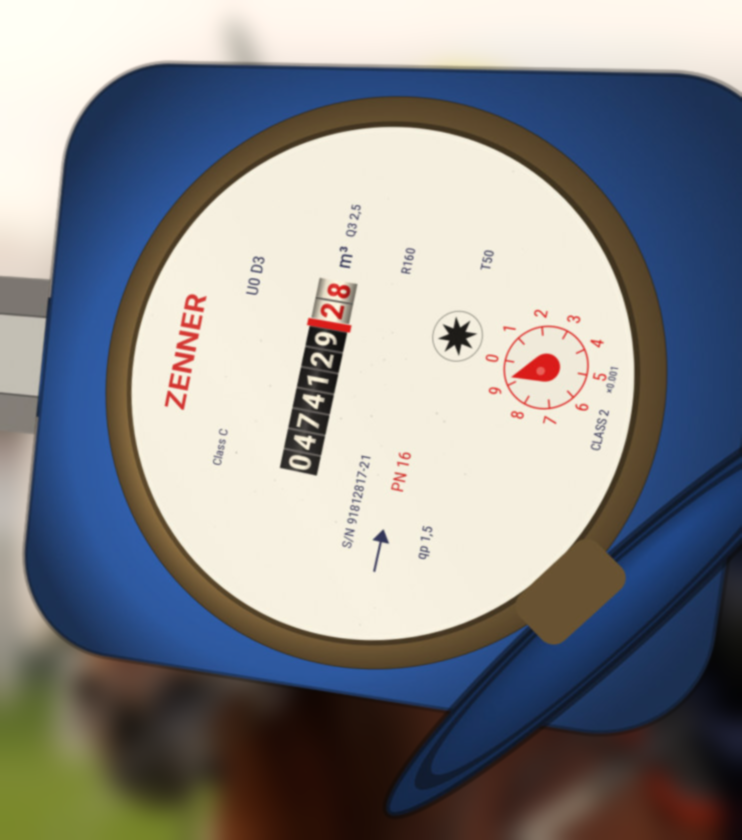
474129.279 m³
